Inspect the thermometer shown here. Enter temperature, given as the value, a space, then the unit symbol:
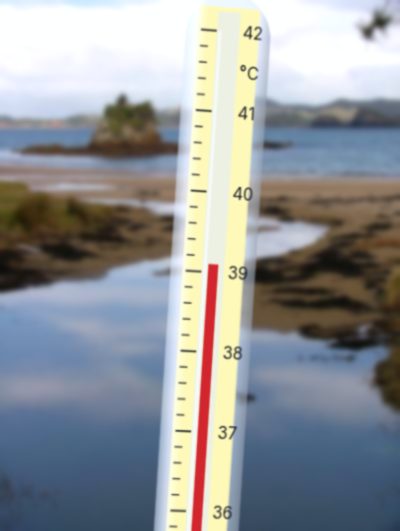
39.1 °C
